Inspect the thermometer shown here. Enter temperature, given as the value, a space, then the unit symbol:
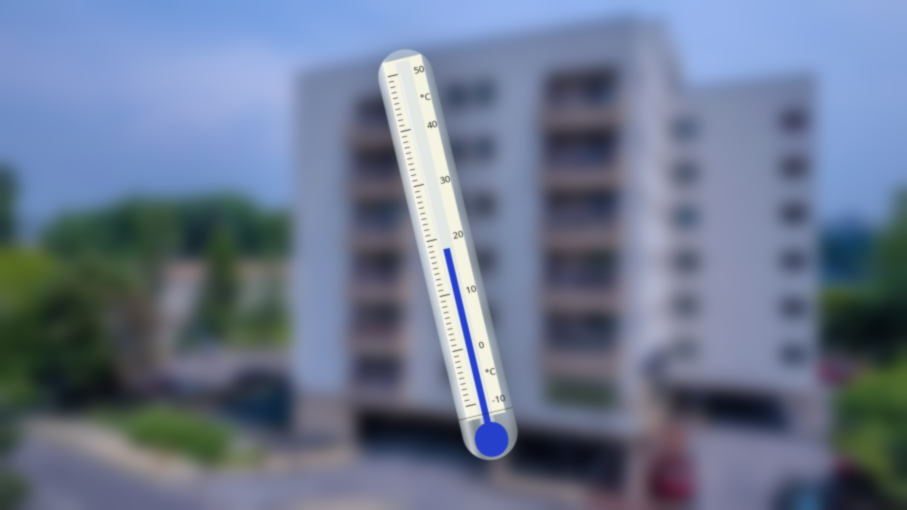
18 °C
